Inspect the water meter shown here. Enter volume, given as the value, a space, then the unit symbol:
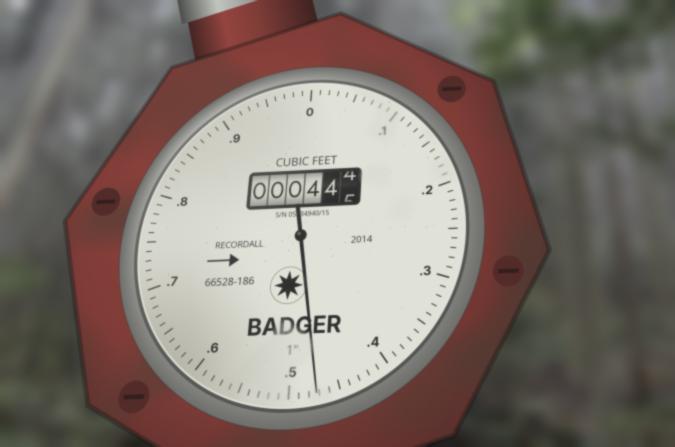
444.47 ft³
